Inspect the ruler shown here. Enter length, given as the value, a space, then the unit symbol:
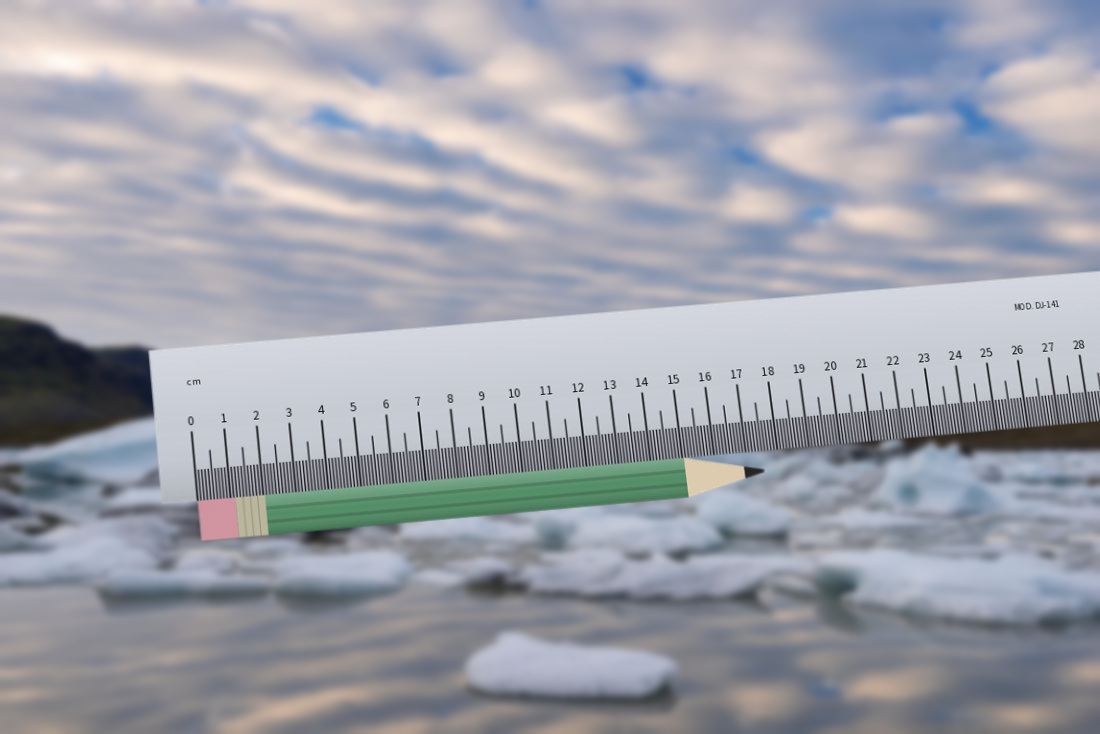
17.5 cm
